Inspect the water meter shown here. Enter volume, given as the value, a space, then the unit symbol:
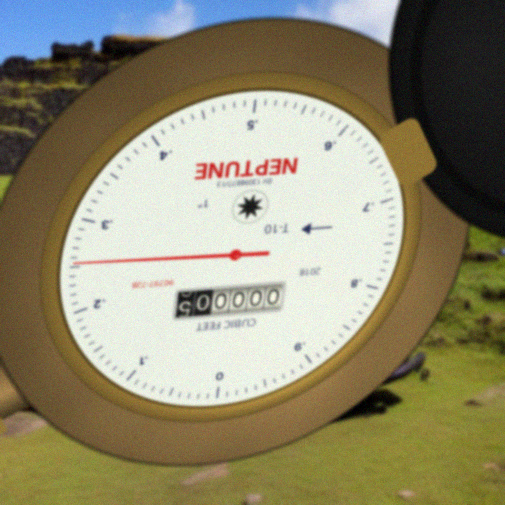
5.25 ft³
